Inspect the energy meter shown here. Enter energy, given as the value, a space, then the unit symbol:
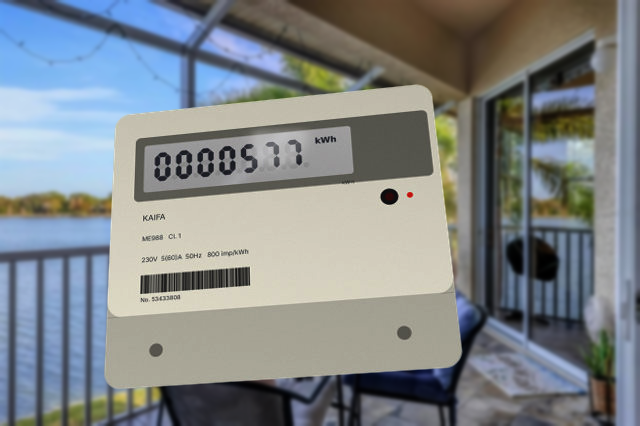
577 kWh
